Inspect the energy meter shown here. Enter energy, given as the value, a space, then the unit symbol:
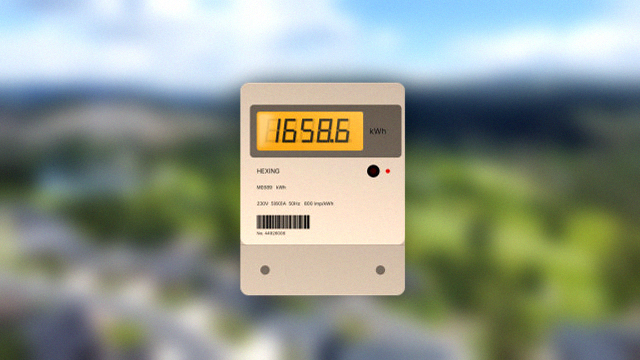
1658.6 kWh
